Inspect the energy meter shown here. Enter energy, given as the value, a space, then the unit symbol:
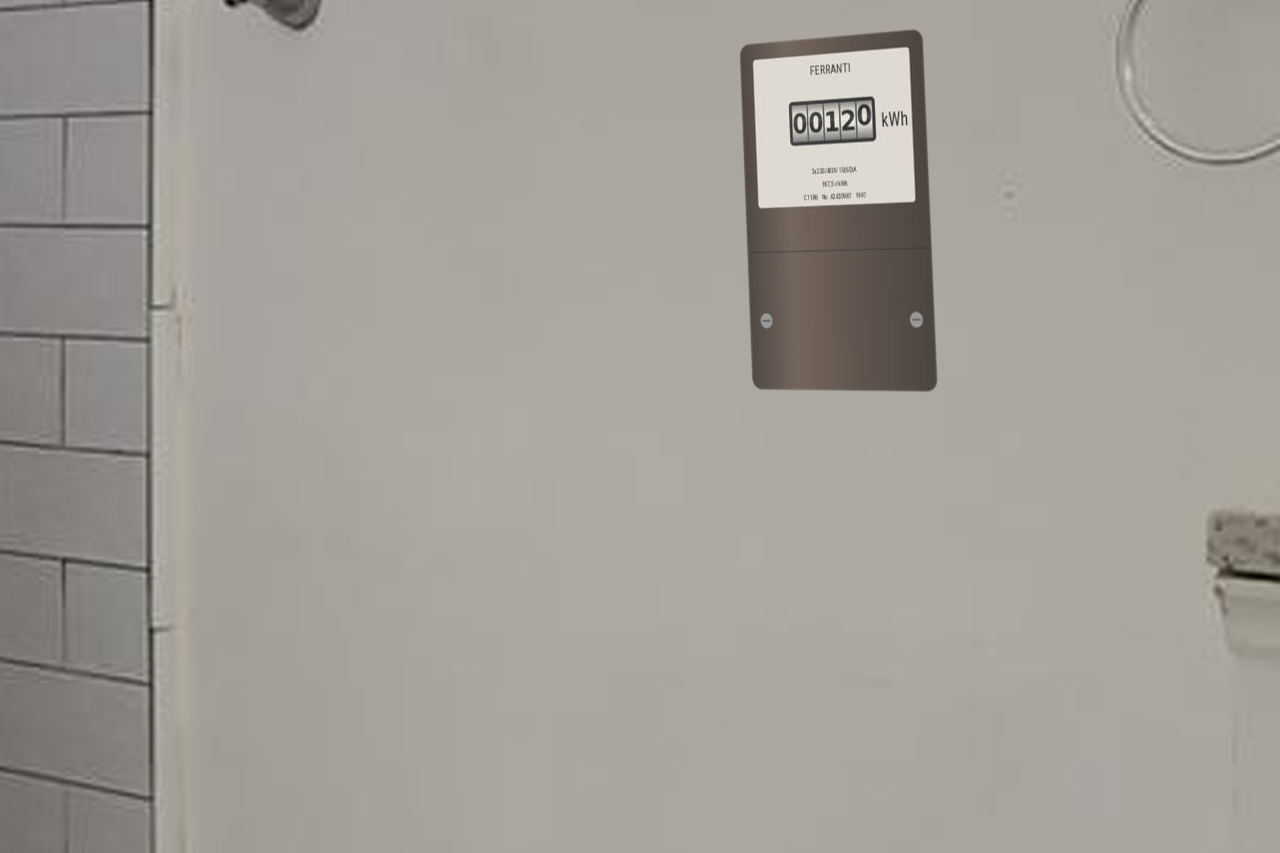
120 kWh
